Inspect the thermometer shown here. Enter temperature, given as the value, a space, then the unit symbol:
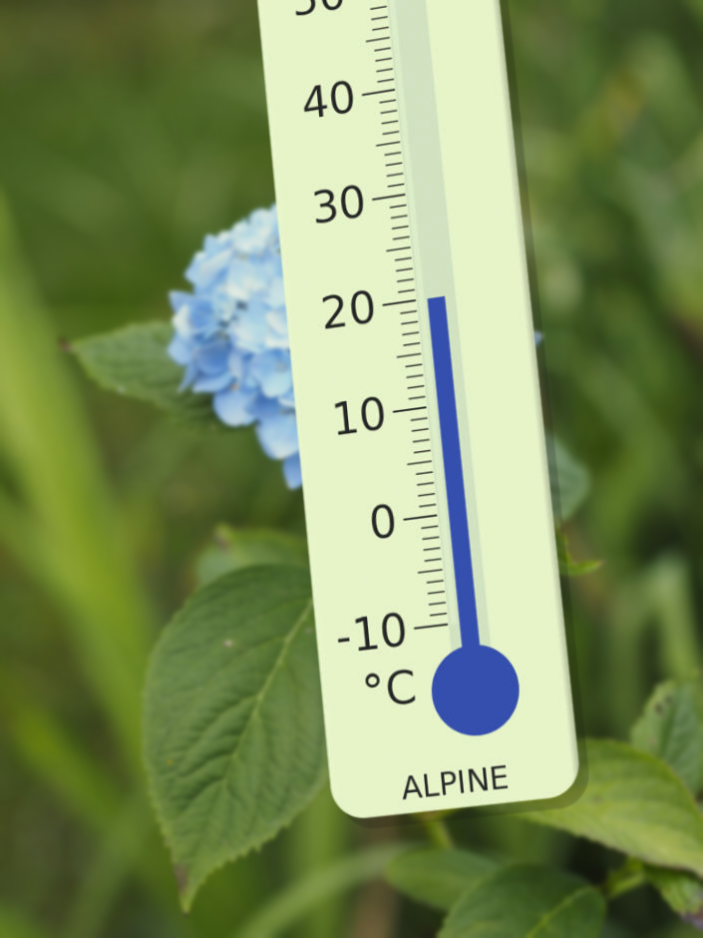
20 °C
